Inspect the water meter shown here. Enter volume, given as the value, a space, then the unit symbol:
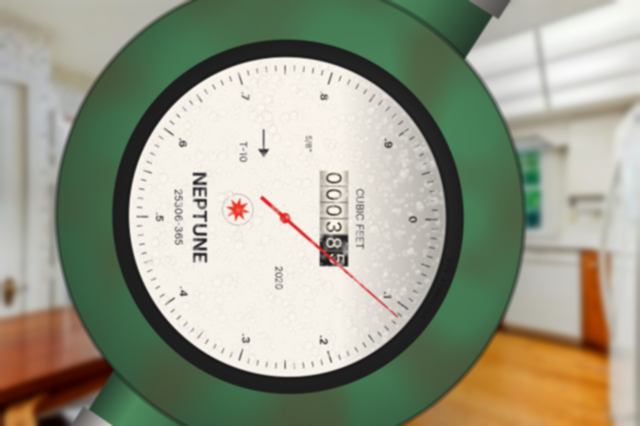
385.11 ft³
